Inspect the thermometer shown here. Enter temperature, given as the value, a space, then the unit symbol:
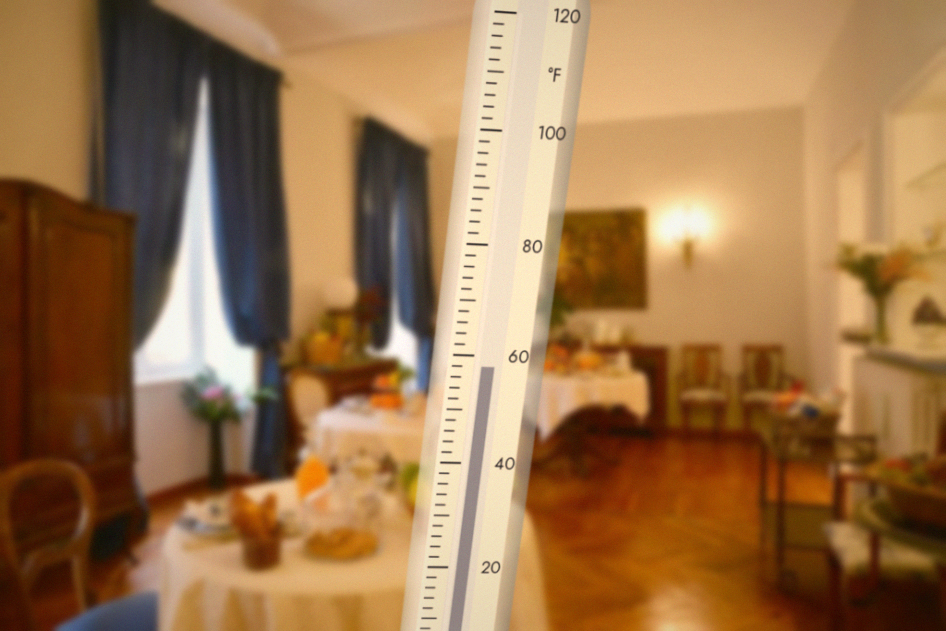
58 °F
